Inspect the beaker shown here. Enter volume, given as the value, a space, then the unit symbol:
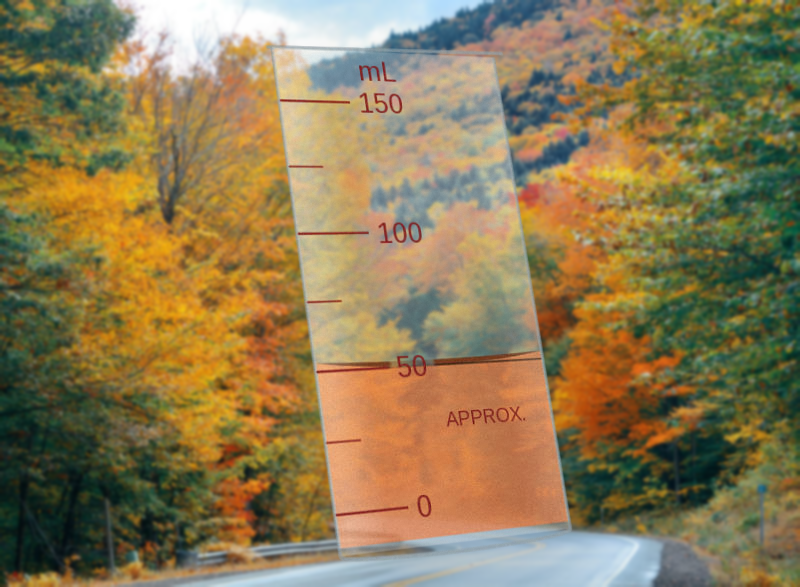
50 mL
